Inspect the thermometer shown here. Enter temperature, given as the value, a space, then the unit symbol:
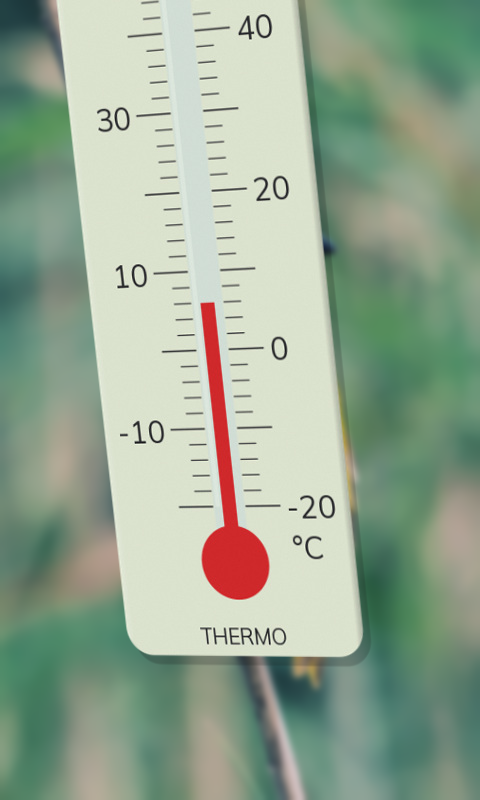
6 °C
